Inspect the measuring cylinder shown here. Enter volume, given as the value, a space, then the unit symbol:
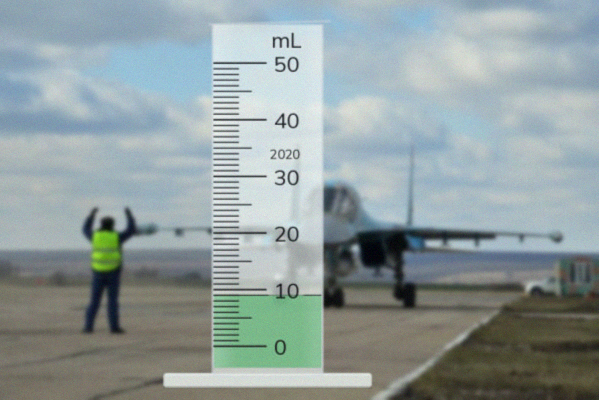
9 mL
